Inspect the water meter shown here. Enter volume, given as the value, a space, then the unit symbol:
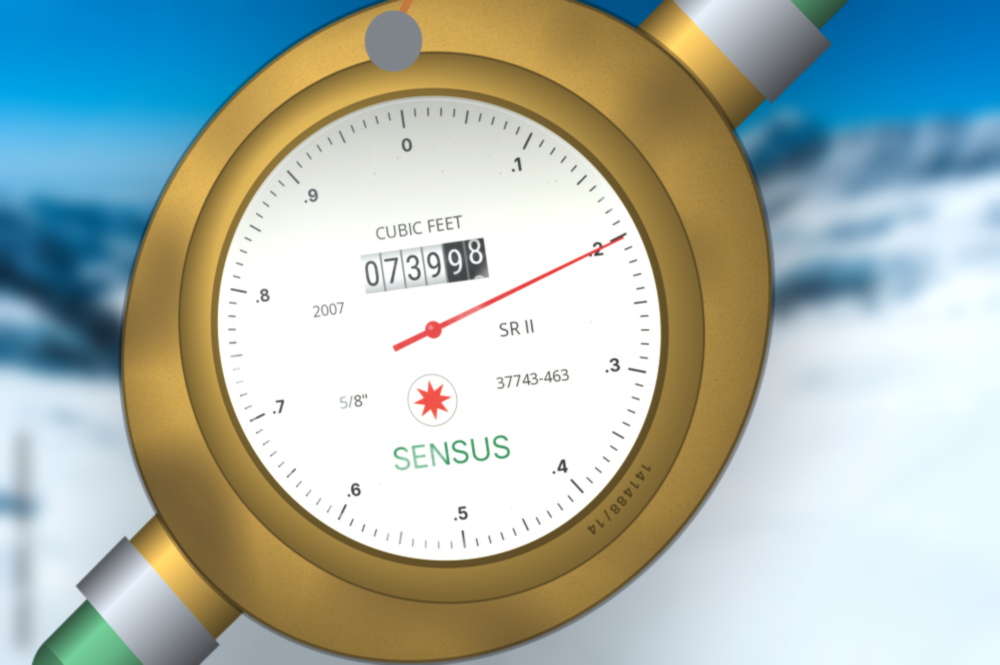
73998.20 ft³
